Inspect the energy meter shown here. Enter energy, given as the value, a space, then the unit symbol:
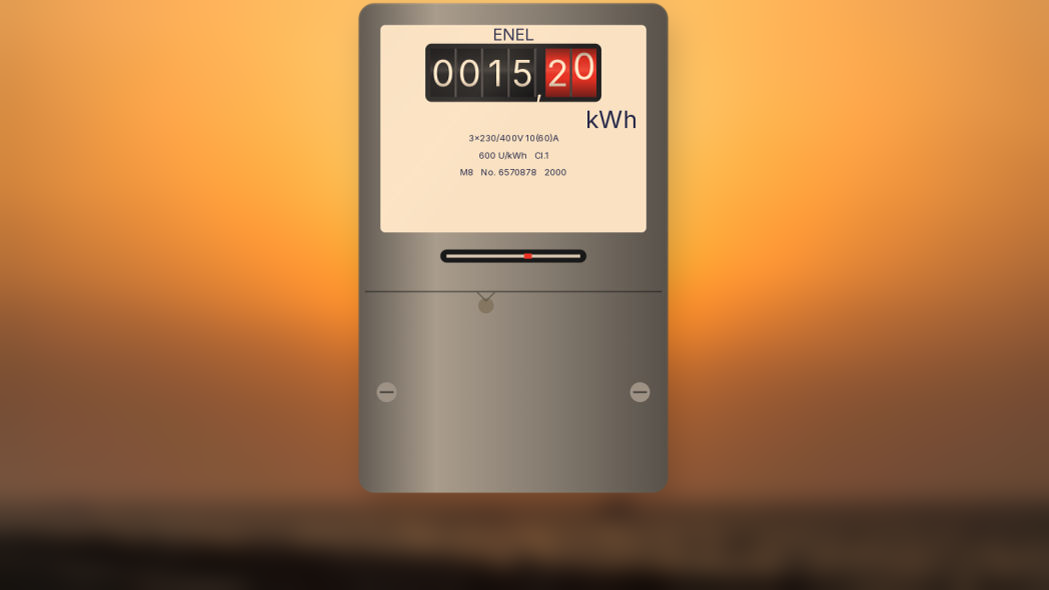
15.20 kWh
